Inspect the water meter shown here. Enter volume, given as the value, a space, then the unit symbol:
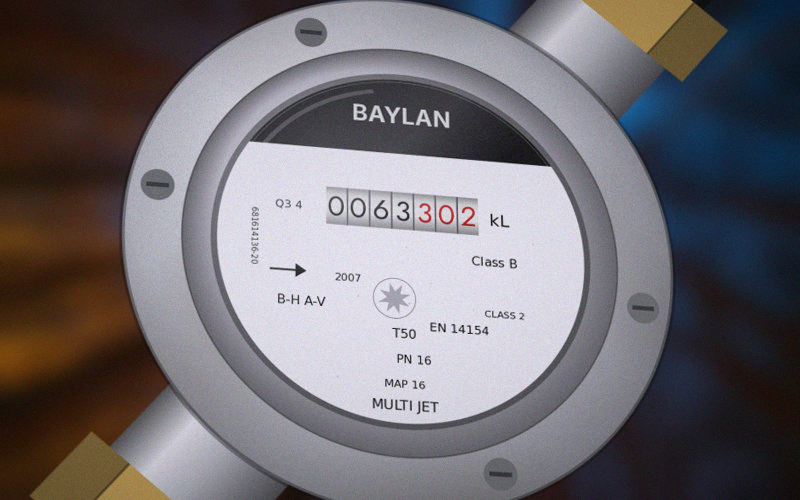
63.302 kL
